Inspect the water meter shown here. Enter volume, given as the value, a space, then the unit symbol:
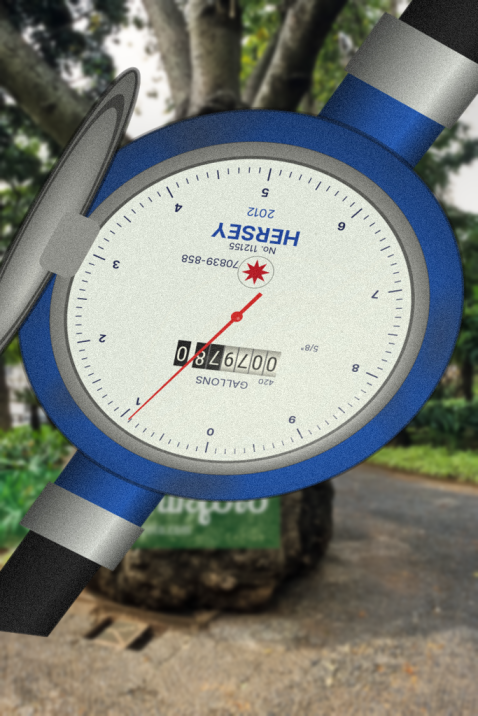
79780.9 gal
